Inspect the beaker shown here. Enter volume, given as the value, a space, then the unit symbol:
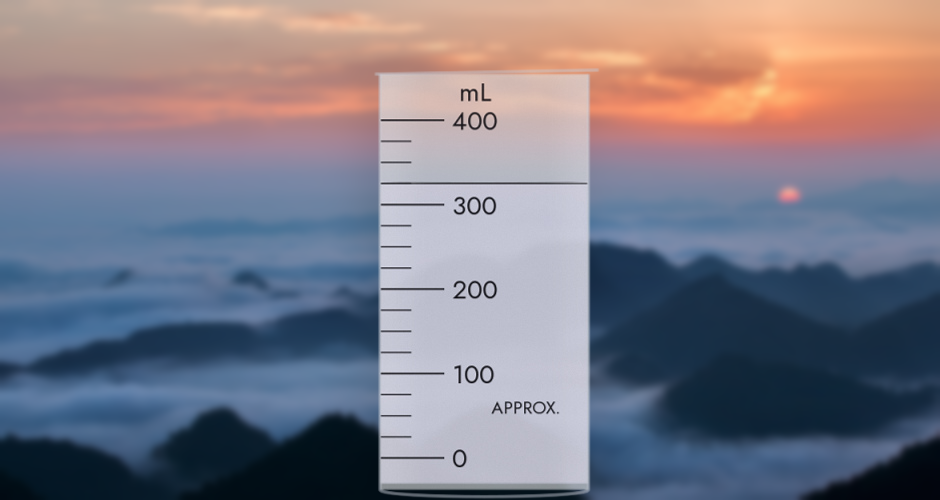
325 mL
